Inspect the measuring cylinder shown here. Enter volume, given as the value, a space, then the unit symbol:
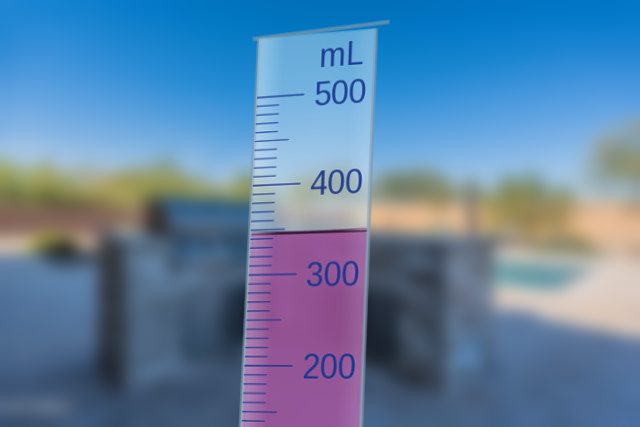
345 mL
